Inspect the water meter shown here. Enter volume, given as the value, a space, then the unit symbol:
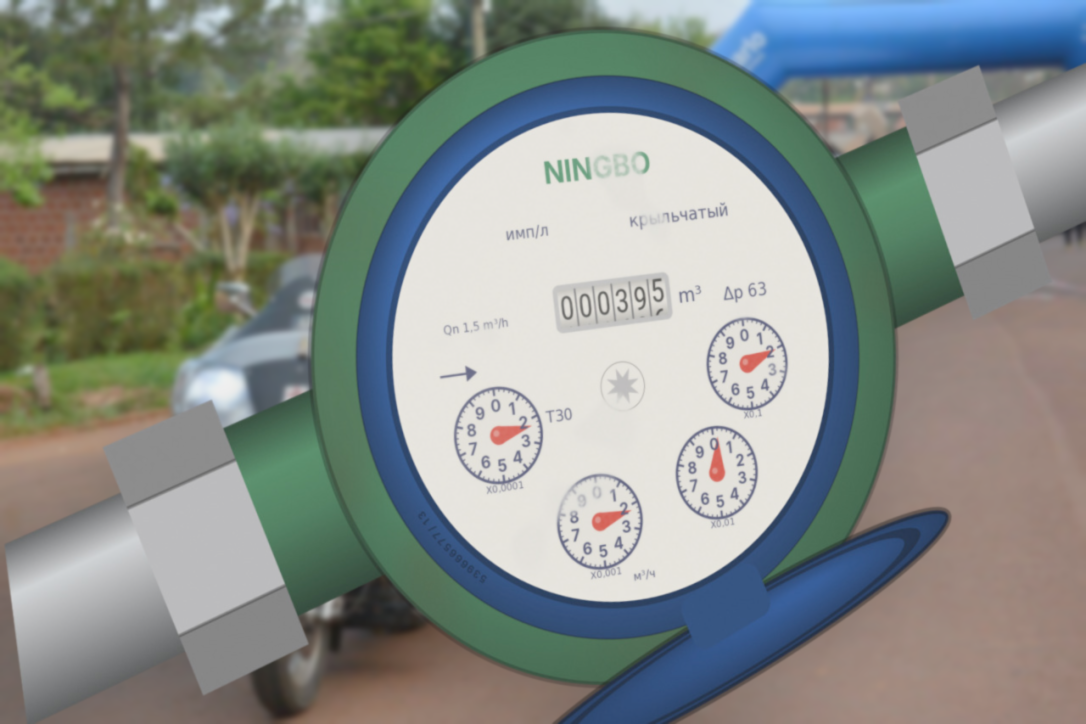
395.2022 m³
